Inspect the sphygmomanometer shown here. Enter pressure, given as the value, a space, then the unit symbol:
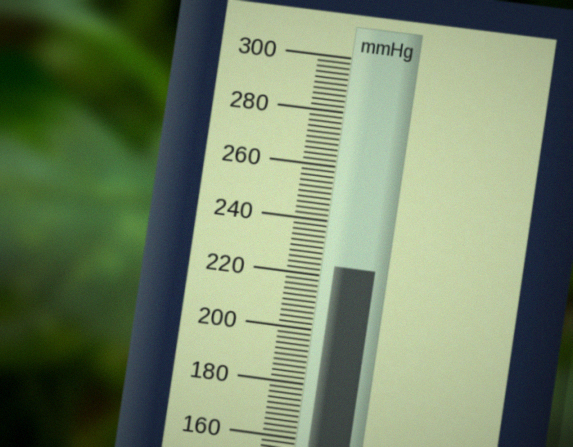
224 mmHg
